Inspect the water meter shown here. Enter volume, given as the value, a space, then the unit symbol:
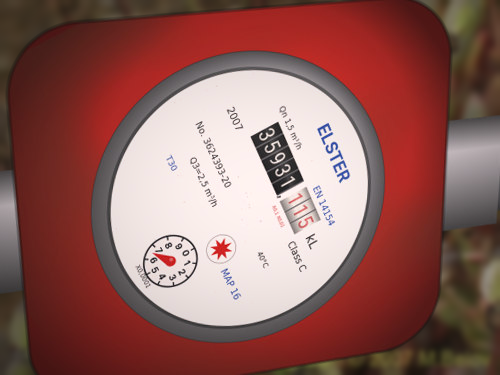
35931.1156 kL
